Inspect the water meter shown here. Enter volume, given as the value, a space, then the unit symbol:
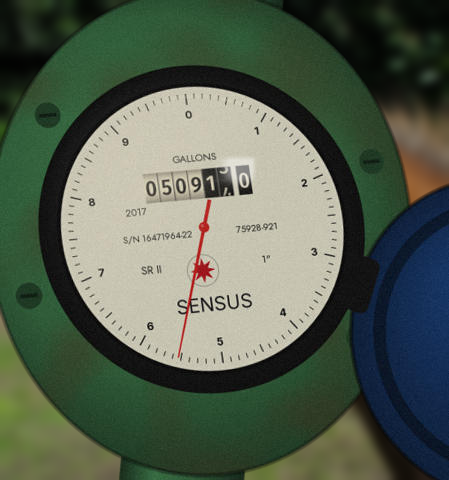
509135.5 gal
